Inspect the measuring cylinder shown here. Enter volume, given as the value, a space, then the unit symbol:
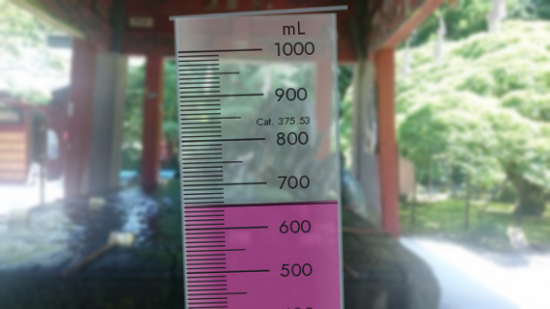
650 mL
